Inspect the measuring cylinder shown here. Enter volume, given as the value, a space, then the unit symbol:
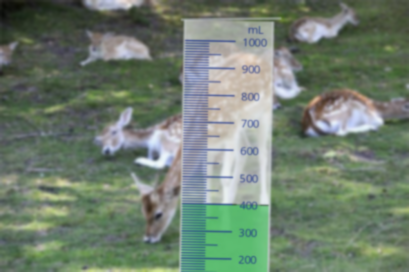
400 mL
